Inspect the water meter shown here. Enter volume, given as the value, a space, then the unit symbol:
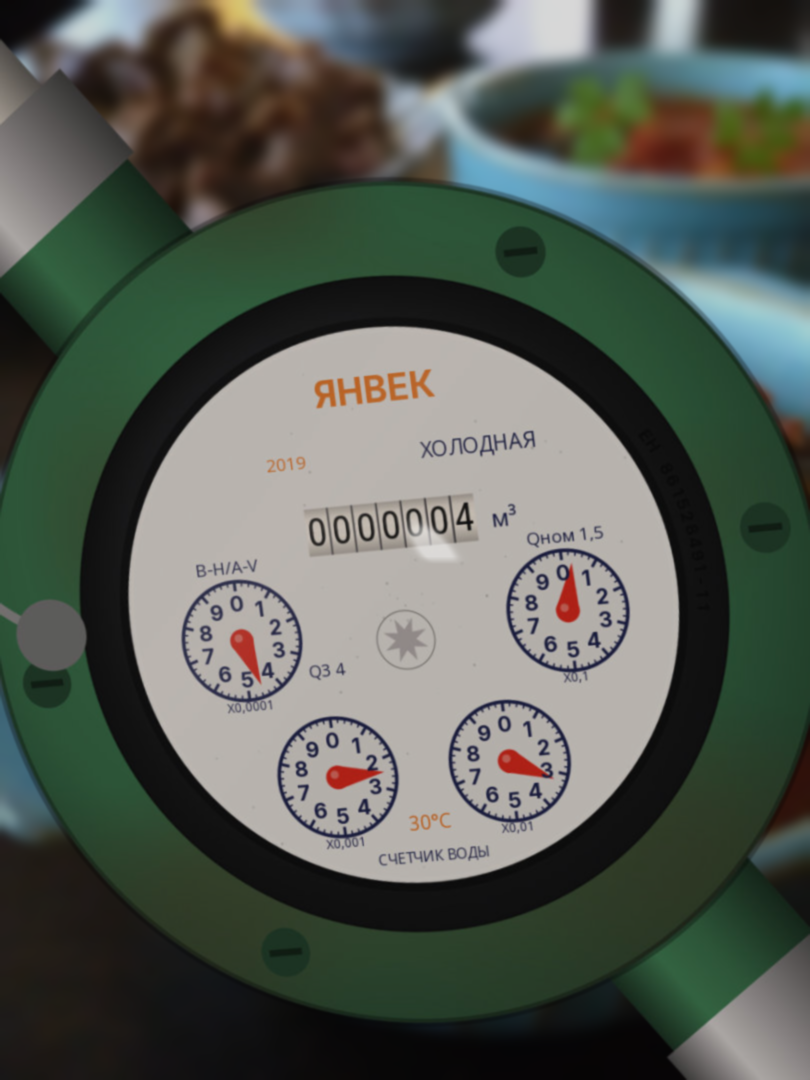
4.0324 m³
